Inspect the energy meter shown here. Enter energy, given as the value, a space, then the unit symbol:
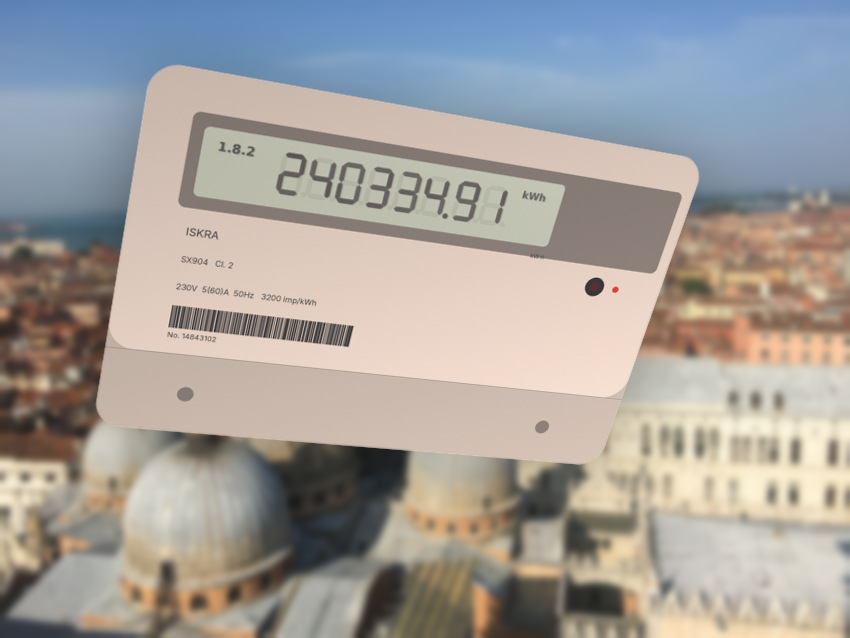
240334.91 kWh
